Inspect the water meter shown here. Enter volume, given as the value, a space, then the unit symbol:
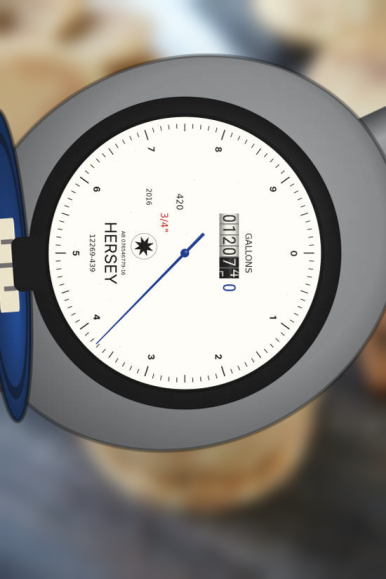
120743.7 gal
